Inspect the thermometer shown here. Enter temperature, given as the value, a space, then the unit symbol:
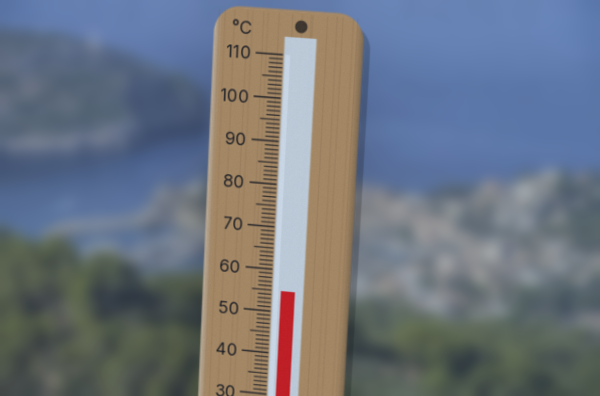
55 °C
